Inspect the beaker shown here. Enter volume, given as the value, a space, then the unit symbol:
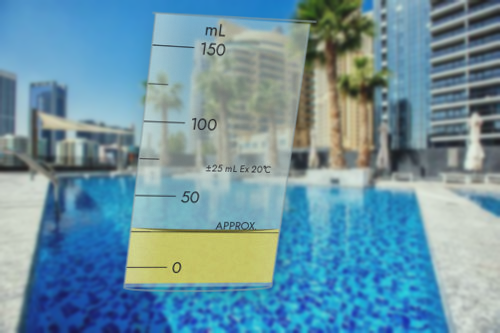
25 mL
